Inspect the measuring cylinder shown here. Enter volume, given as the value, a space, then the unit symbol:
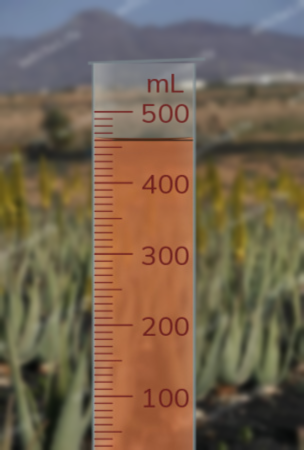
460 mL
